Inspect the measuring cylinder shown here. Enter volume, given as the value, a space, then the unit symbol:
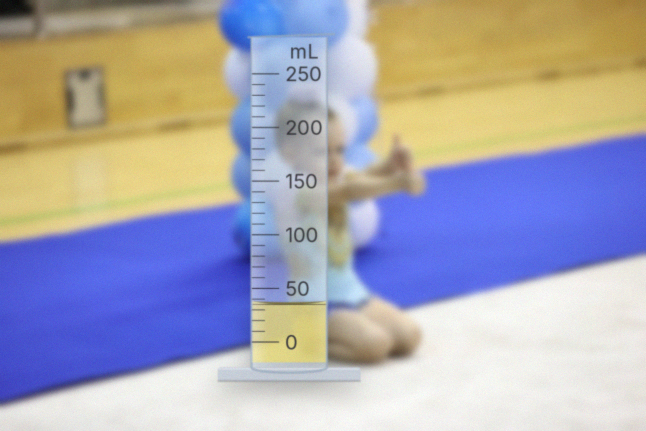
35 mL
